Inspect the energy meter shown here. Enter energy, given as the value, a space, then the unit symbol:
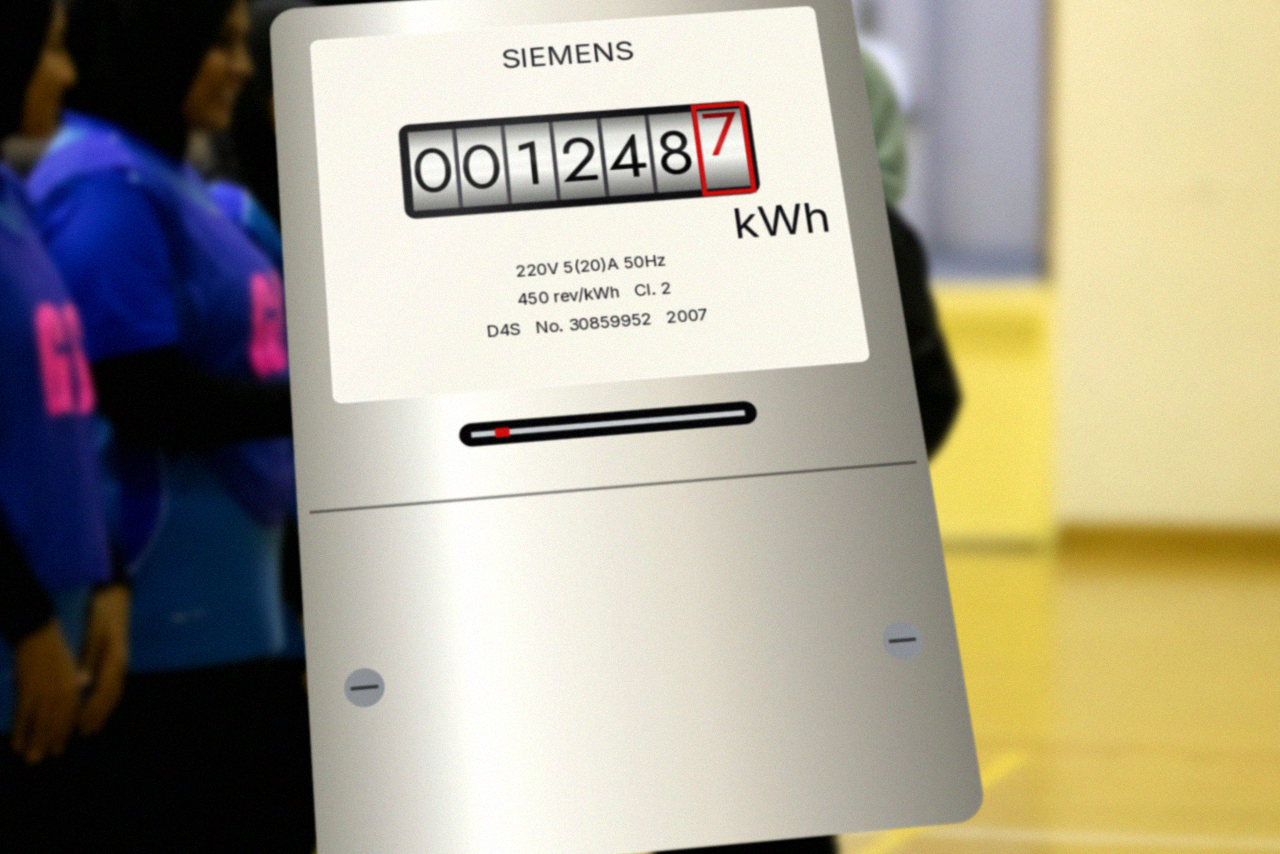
1248.7 kWh
